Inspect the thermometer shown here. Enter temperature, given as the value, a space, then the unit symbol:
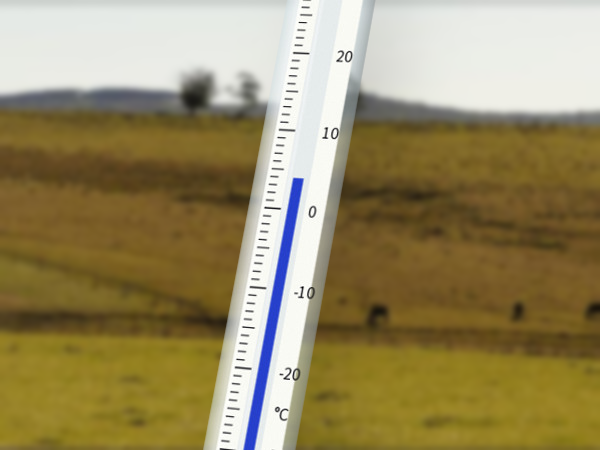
4 °C
